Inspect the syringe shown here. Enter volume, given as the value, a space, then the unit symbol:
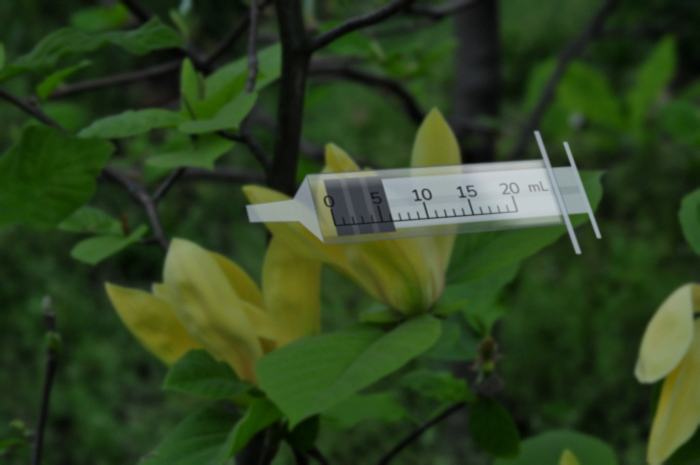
0 mL
